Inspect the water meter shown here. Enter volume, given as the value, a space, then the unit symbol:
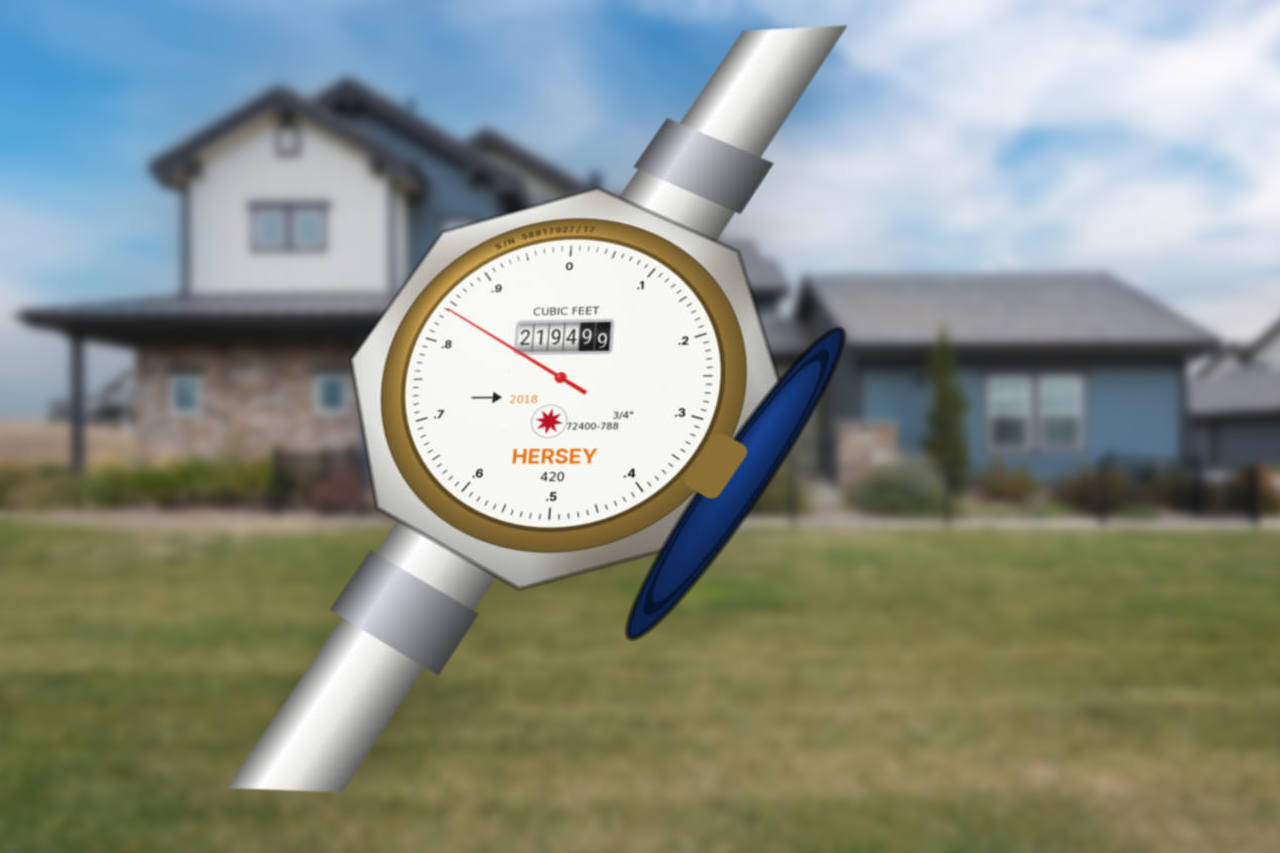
219498.84 ft³
